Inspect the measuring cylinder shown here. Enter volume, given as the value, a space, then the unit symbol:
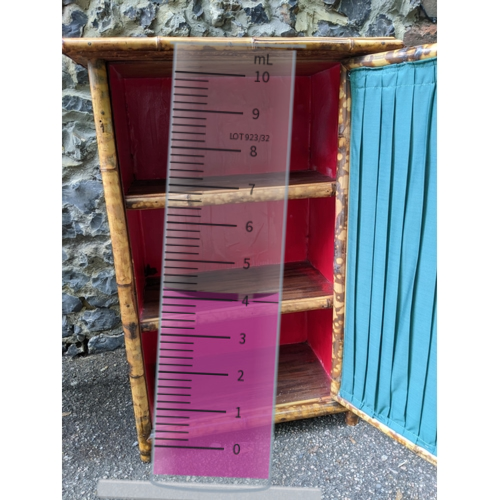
4 mL
